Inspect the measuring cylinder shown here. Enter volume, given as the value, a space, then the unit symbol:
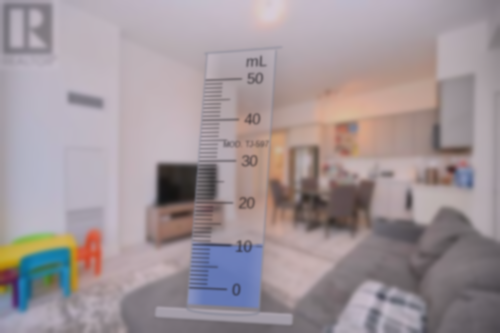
10 mL
